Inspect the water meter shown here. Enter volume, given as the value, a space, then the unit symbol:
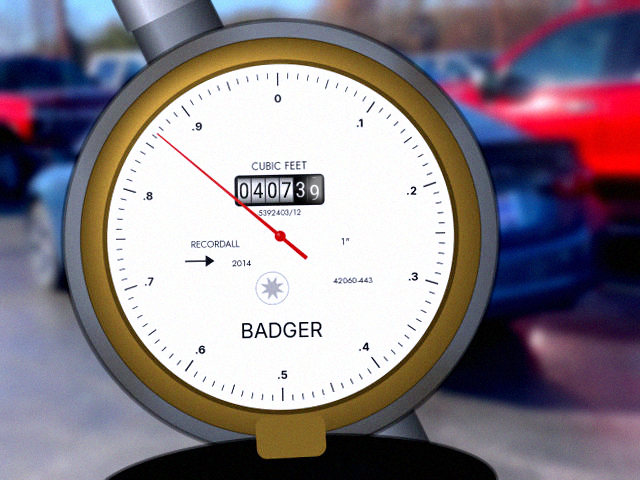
40738.86 ft³
